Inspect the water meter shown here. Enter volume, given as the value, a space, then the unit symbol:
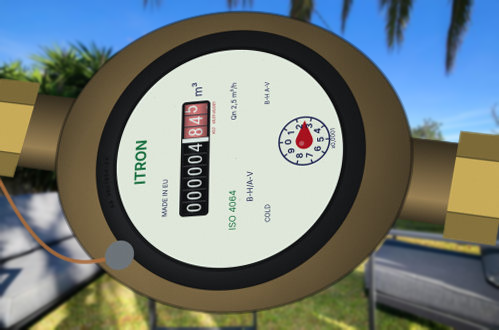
4.8452 m³
